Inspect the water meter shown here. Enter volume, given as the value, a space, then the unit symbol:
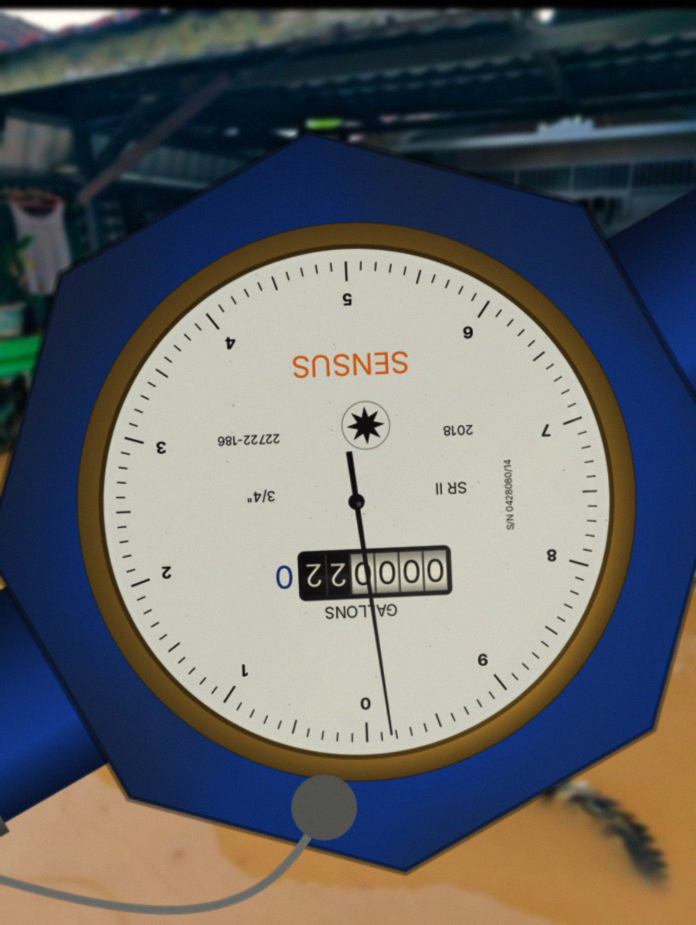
219.8 gal
